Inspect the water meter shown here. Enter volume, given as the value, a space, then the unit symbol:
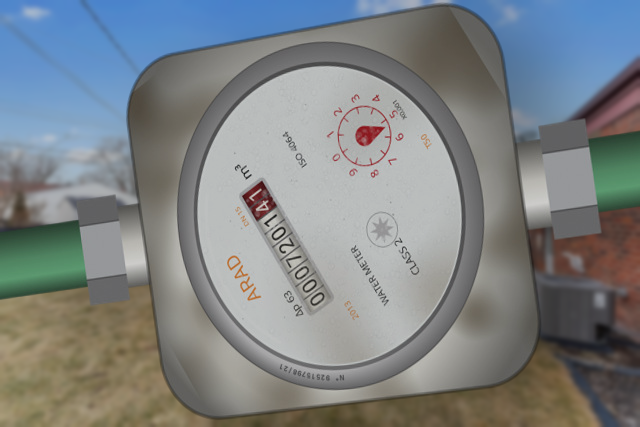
7201.415 m³
